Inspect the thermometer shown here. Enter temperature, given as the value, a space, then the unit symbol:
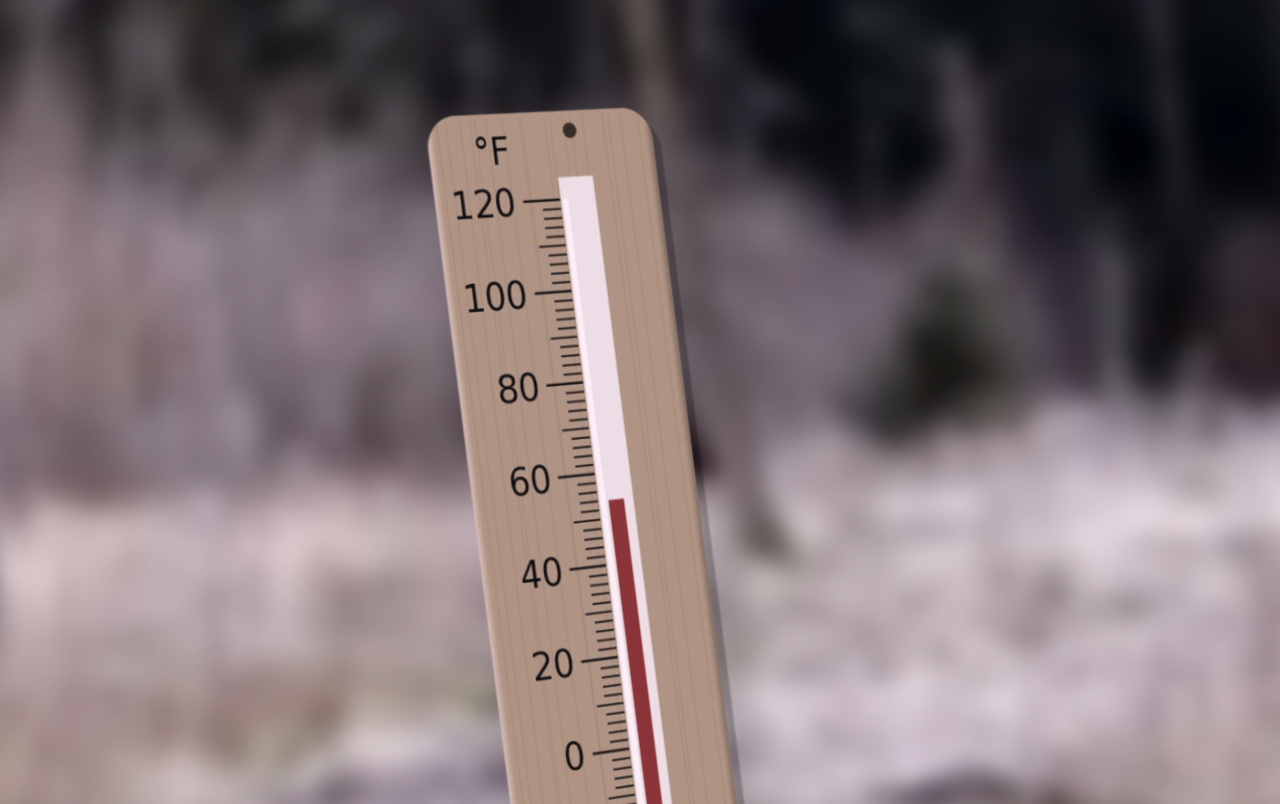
54 °F
